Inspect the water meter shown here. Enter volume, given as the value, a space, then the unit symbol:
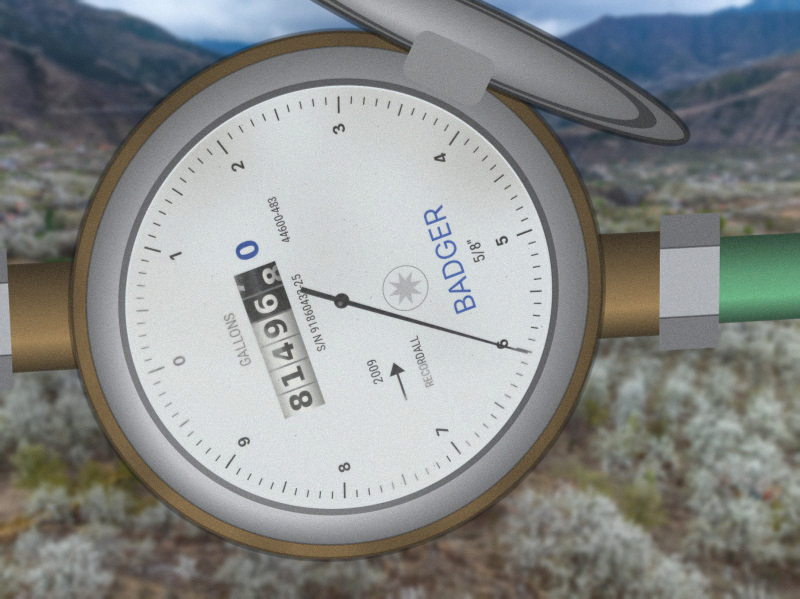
8149676.0 gal
